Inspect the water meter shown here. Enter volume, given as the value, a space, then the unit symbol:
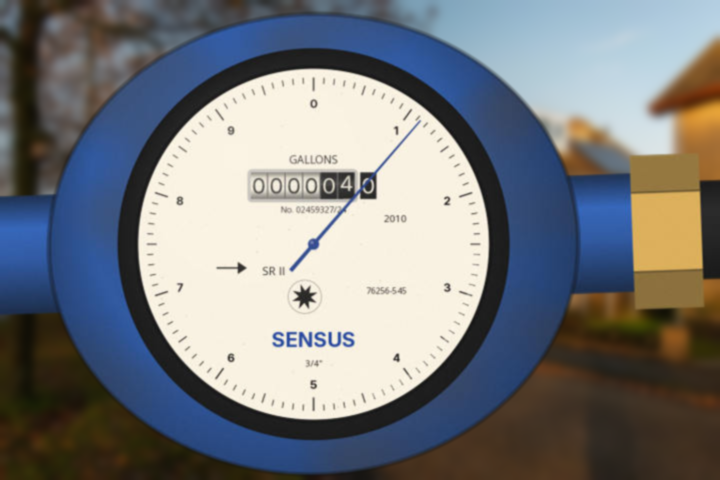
41.1 gal
